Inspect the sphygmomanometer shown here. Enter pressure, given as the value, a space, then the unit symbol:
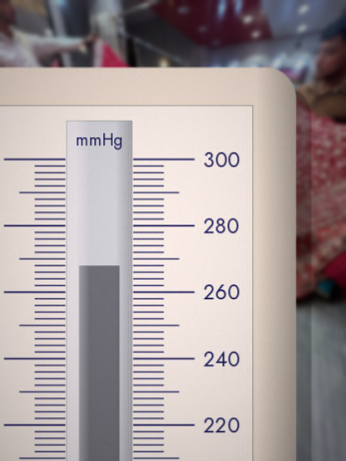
268 mmHg
